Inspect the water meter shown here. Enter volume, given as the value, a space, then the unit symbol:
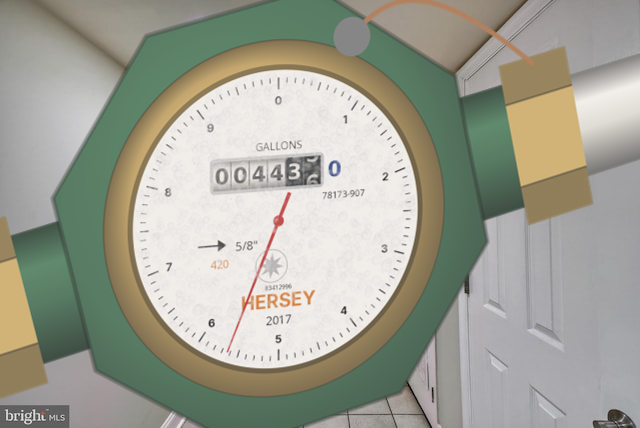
44355.6 gal
